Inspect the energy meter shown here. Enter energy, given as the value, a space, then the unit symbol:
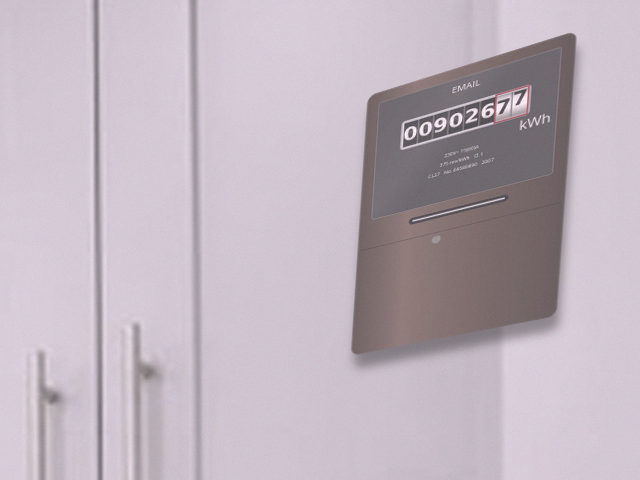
9026.77 kWh
